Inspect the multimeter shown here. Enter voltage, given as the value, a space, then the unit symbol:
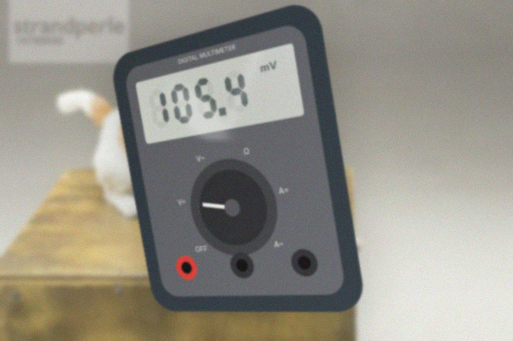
105.4 mV
